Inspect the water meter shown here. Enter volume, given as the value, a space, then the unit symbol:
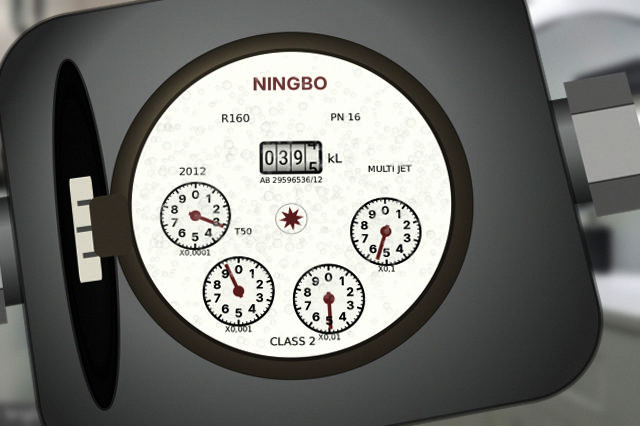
394.5493 kL
